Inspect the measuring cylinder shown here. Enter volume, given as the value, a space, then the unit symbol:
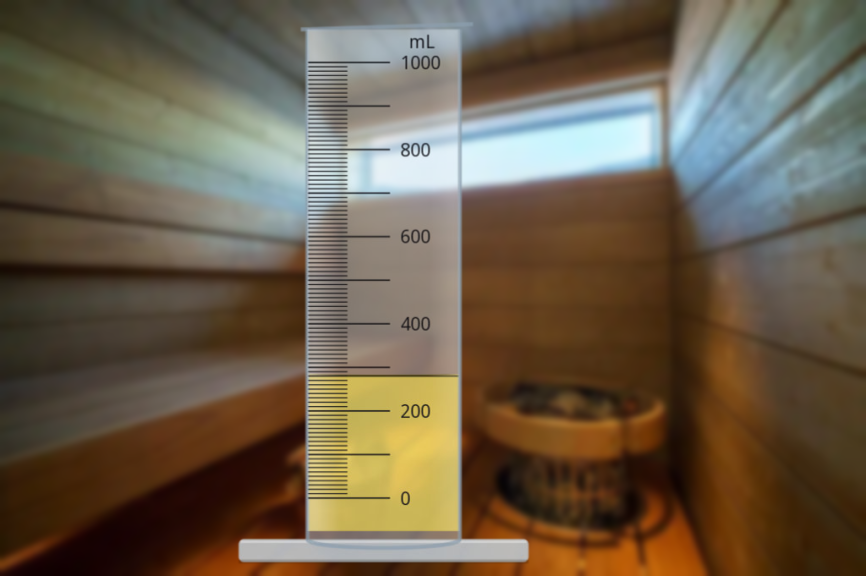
280 mL
